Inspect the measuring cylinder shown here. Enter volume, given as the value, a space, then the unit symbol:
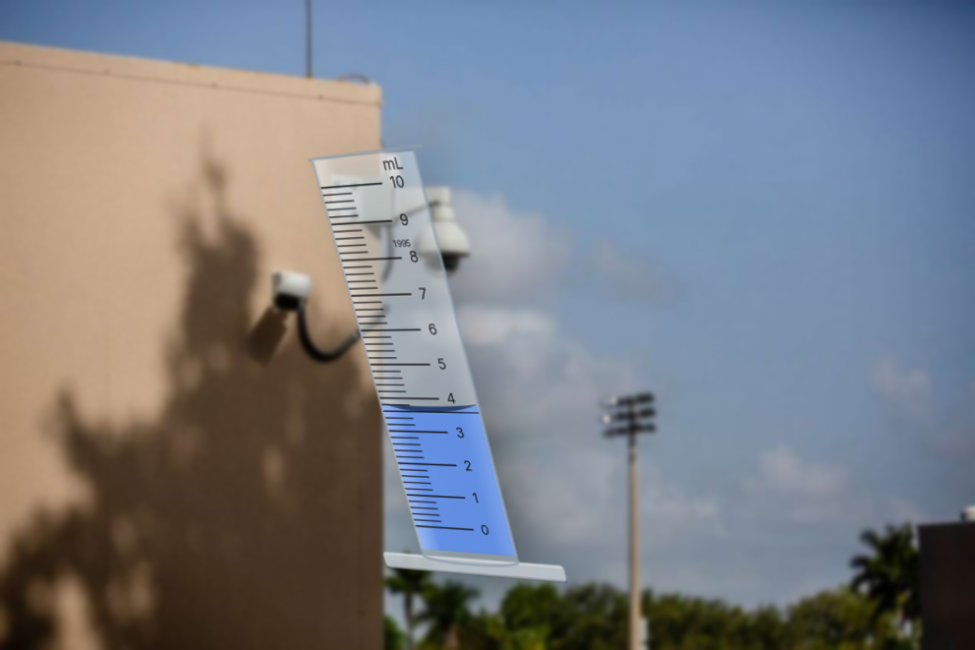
3.6 mL
